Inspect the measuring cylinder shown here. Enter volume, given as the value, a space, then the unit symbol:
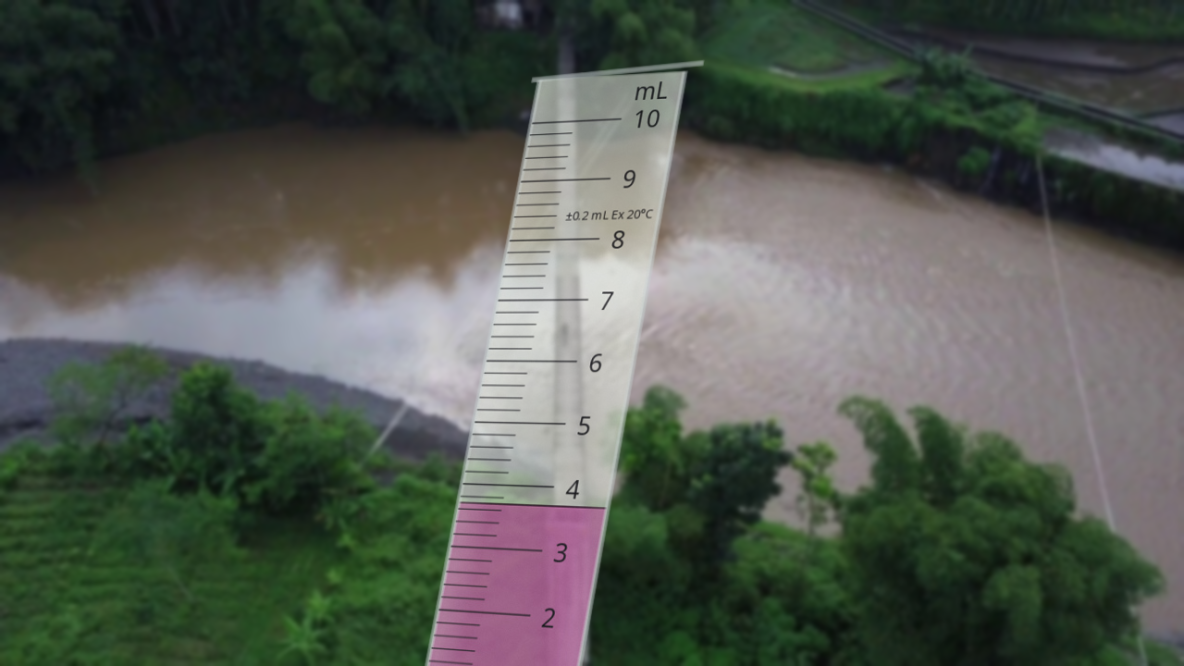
3.7 mL
